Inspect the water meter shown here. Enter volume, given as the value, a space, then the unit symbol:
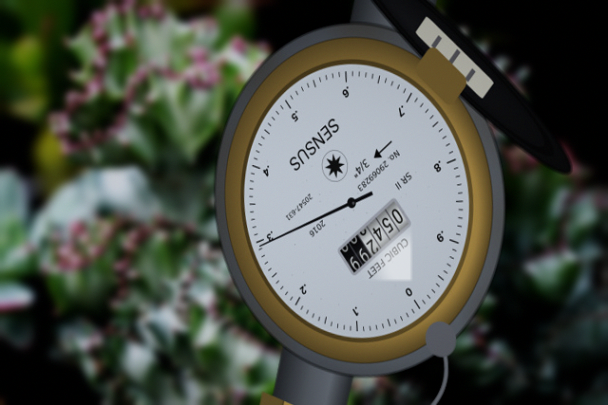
54299.29 ft³
